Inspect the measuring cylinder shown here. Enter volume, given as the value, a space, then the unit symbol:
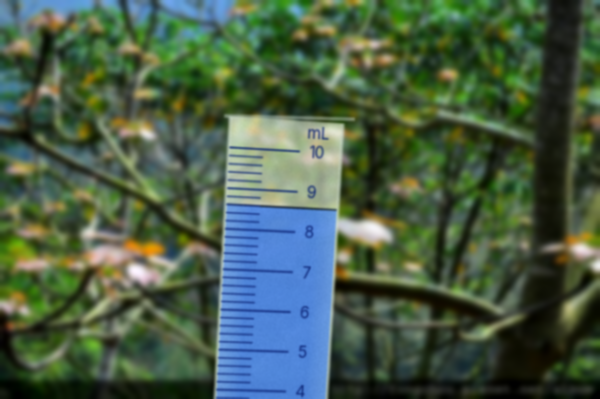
8.6 mL
